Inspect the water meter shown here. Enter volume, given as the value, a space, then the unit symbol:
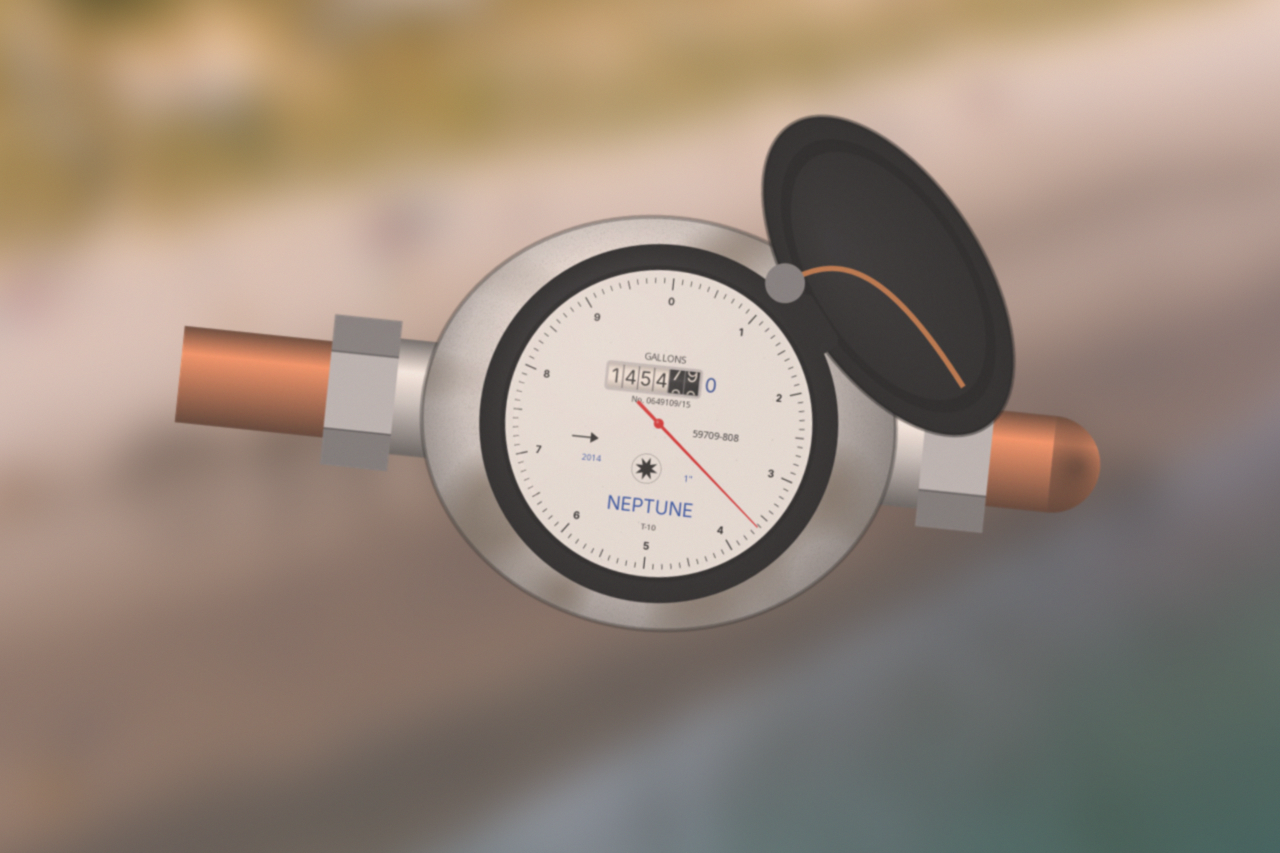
1454793.6 gal
